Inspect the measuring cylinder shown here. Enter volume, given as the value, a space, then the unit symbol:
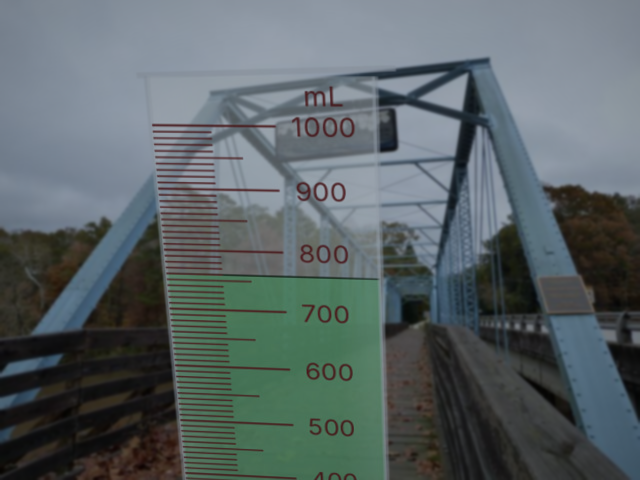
760 mL
